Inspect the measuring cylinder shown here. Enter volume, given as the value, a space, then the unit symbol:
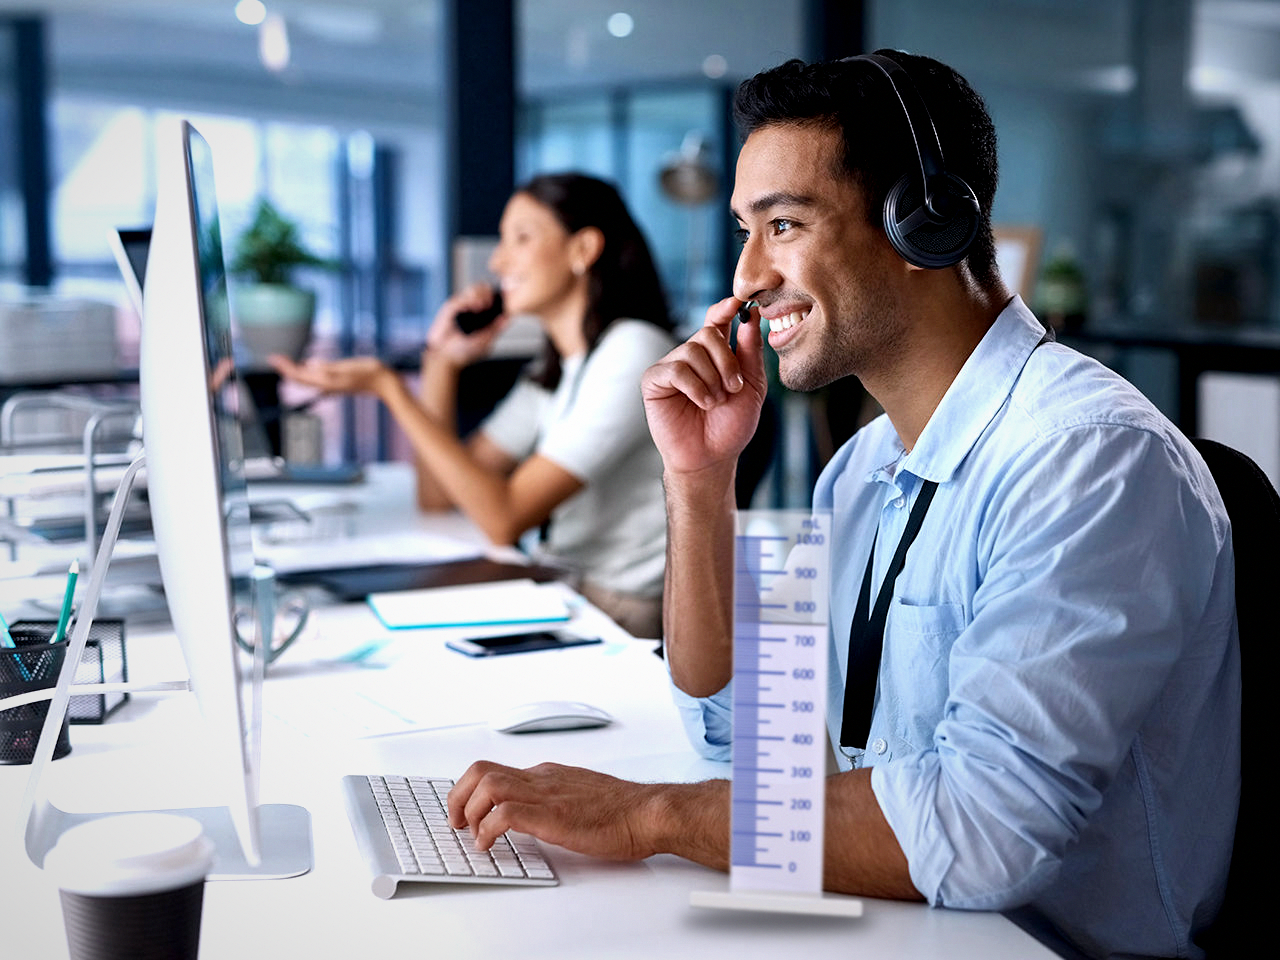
750 mL
